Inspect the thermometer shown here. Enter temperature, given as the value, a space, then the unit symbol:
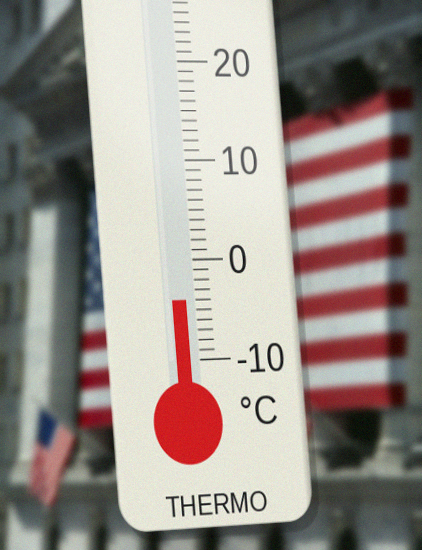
-4 °C
